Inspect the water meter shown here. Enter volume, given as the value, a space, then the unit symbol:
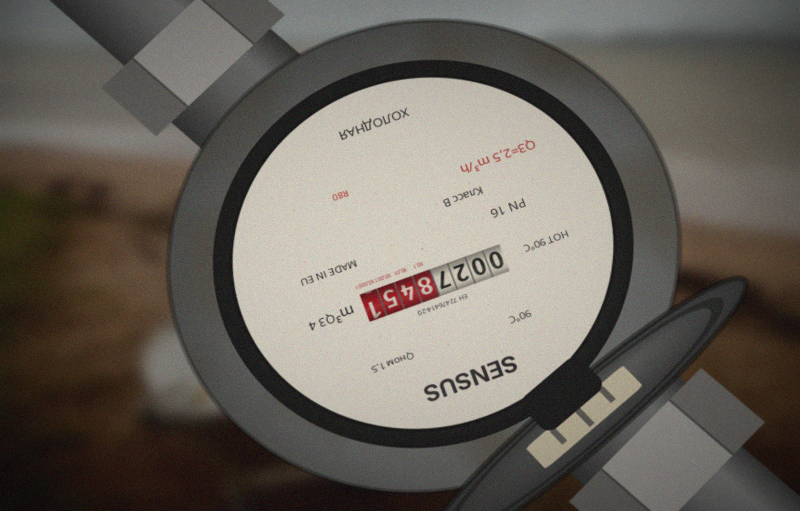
27.8451 m³
